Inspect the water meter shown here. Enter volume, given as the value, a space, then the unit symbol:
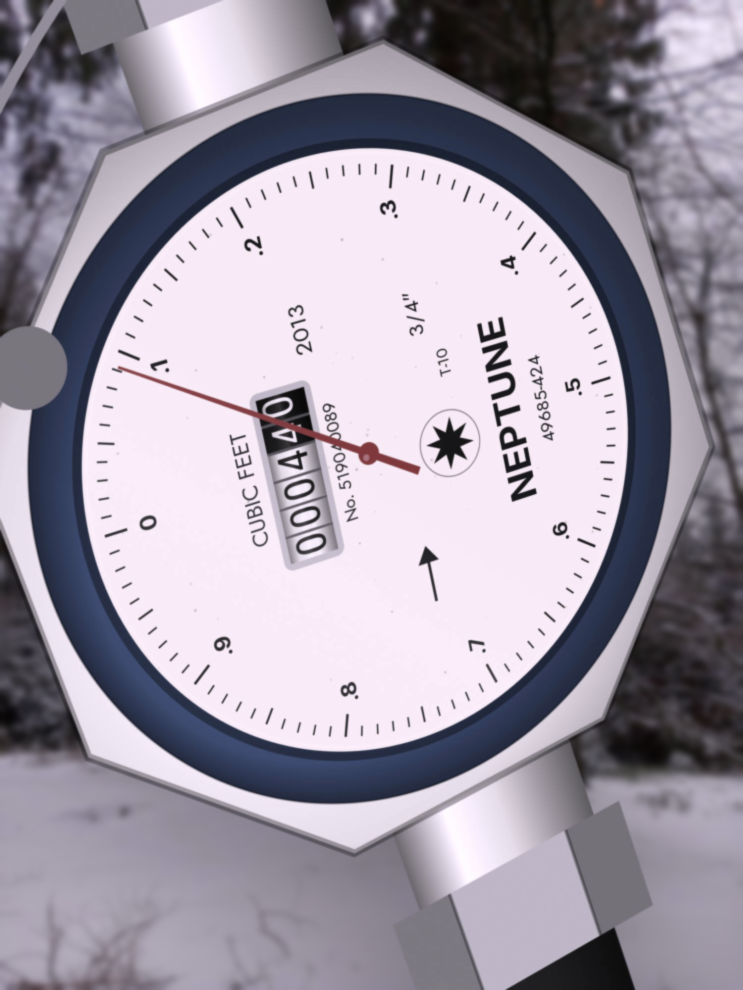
440.09 ft³
